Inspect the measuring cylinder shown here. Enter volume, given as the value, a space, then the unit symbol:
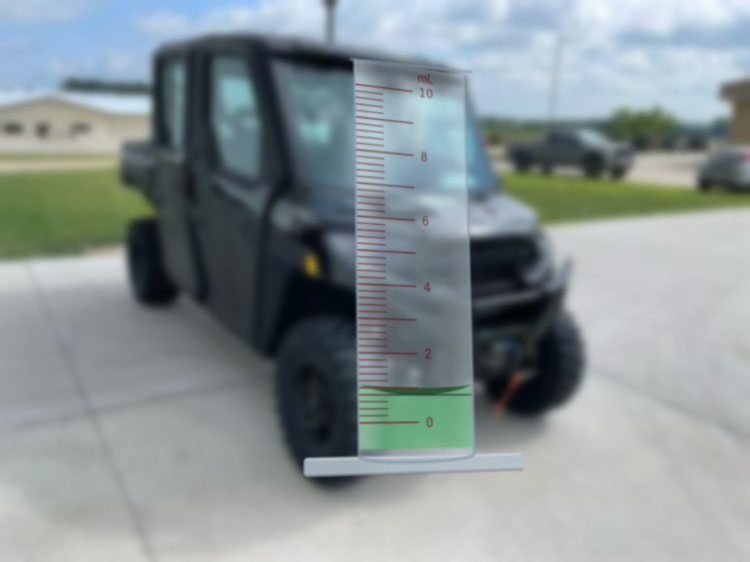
0.8 mL
